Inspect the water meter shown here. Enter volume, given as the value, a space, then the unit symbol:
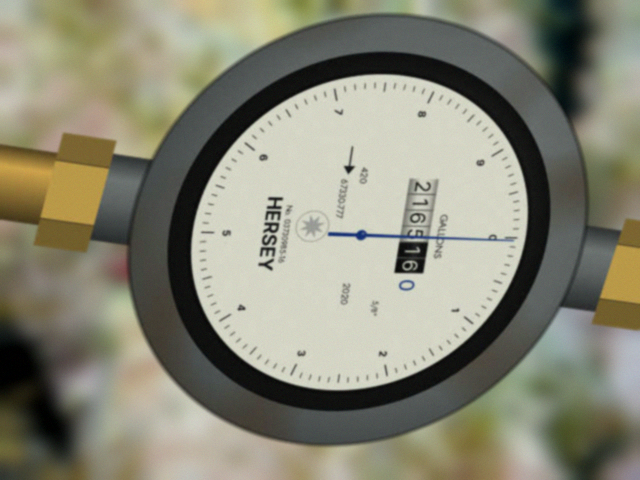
2165160.0 gal
